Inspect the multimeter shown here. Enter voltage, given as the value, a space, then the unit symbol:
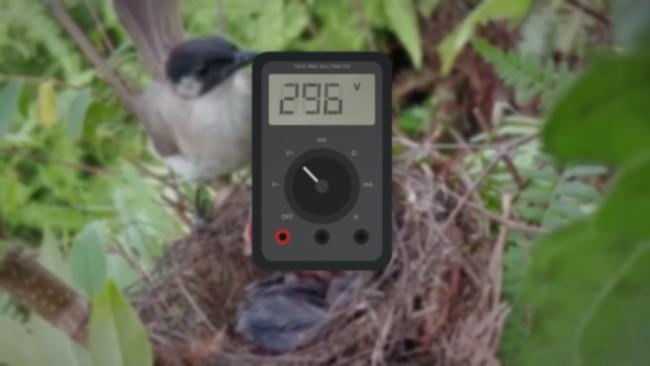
296 V
